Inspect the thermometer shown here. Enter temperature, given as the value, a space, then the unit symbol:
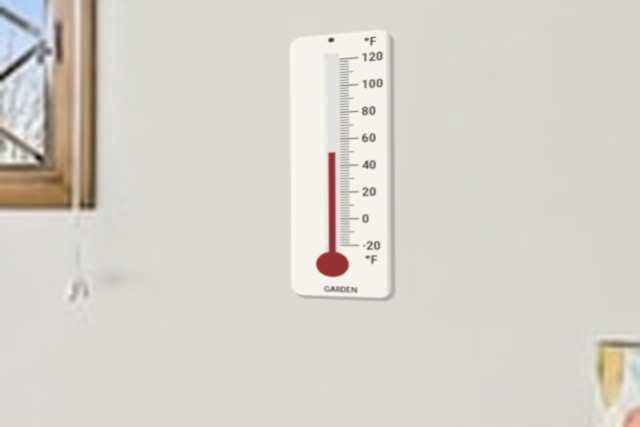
50 °F
